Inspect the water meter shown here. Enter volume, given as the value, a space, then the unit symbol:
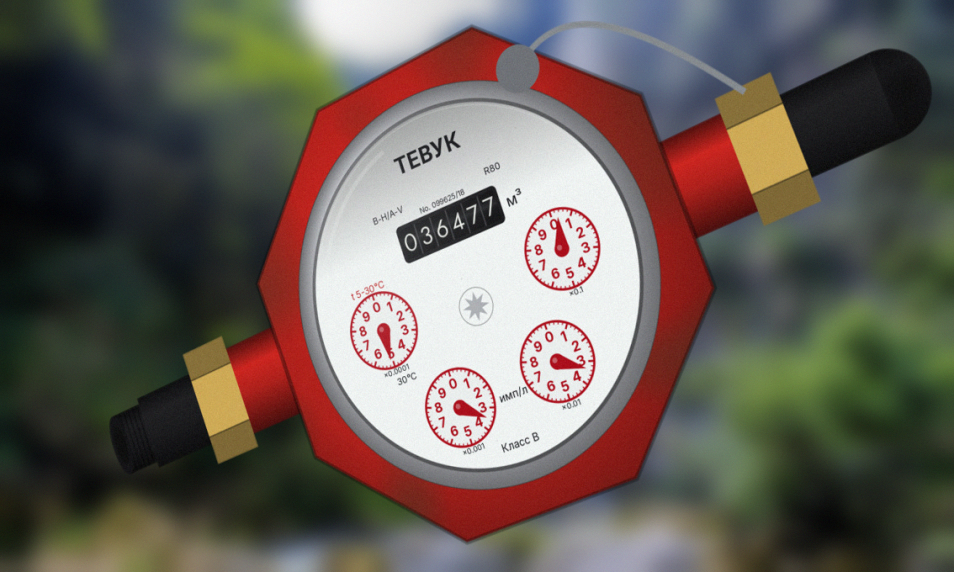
36477.0335 m³
